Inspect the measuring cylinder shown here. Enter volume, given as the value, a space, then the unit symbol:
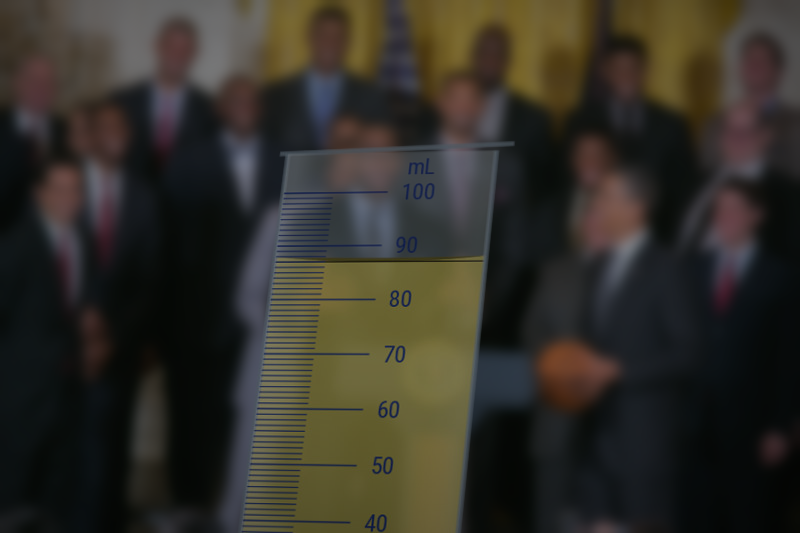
87 mL
